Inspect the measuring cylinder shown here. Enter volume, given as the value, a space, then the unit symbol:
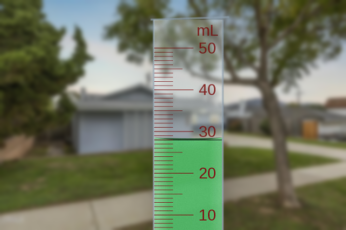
28 mL
